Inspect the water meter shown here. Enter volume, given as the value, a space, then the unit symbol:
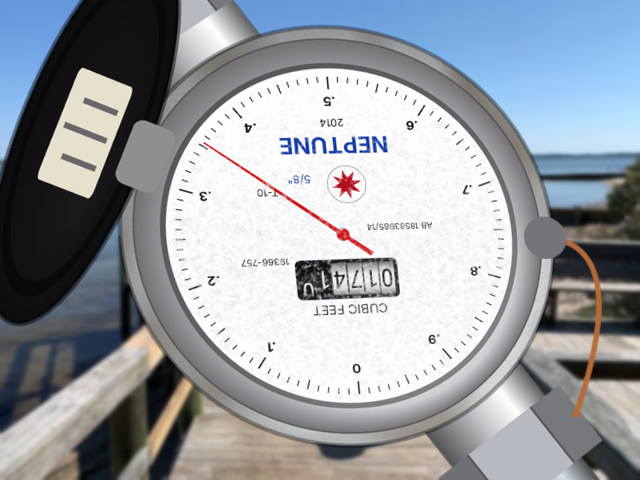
17410.35 ft³
